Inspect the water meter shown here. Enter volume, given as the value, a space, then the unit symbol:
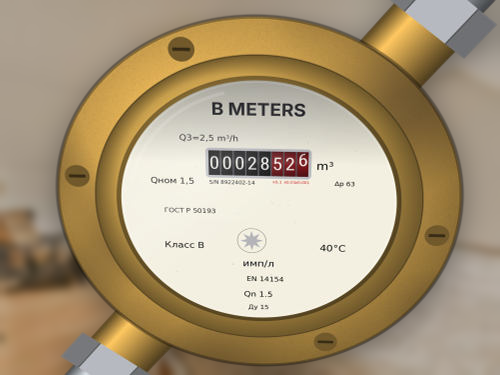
28.526 m³
